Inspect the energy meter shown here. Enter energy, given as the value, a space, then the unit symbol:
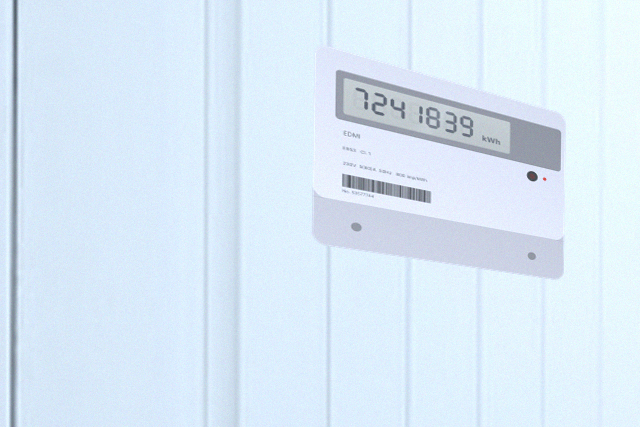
7241839 kWh
